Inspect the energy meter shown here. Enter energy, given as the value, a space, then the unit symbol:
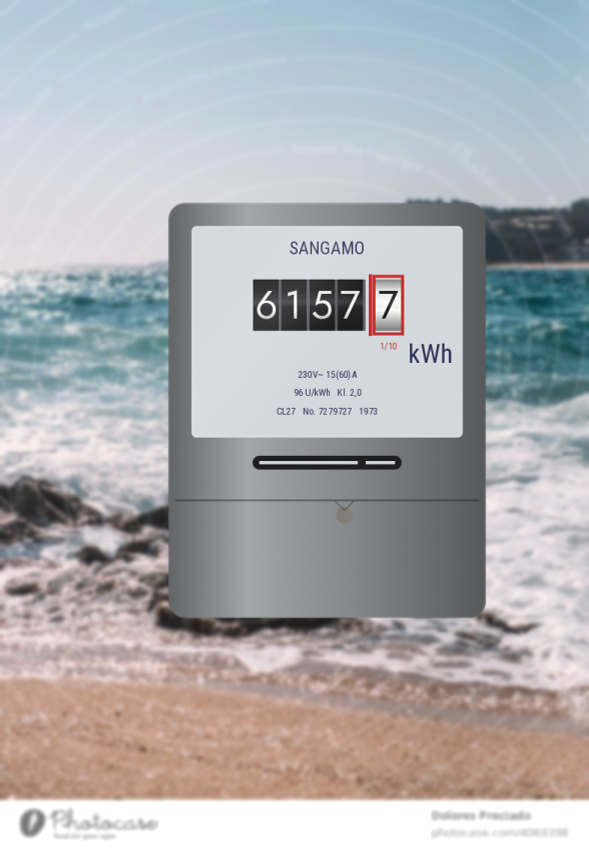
6157.7 kWh
